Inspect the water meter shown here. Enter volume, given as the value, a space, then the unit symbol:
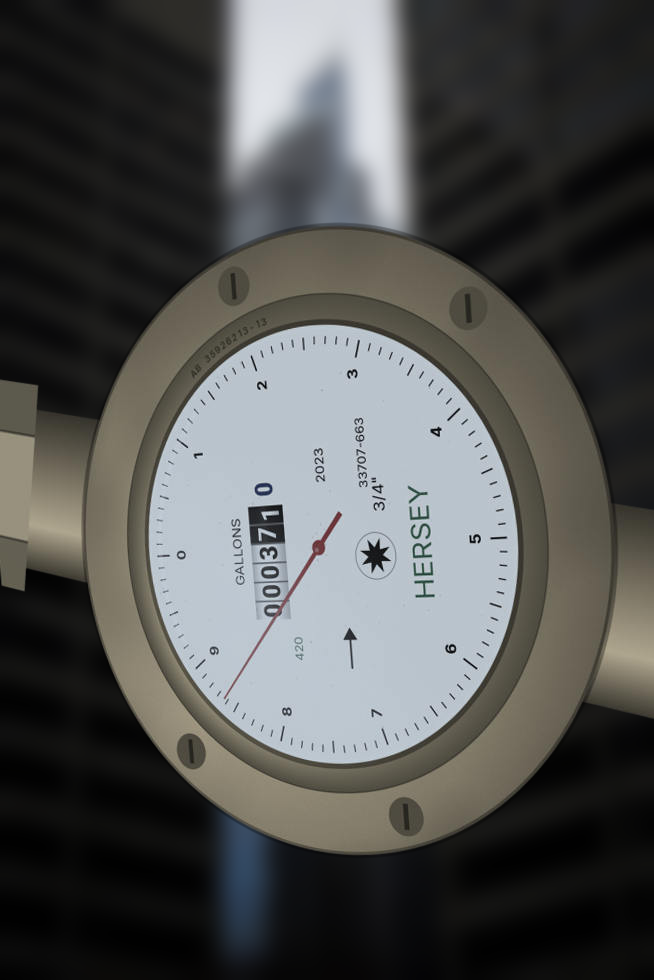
3708.6 gal
